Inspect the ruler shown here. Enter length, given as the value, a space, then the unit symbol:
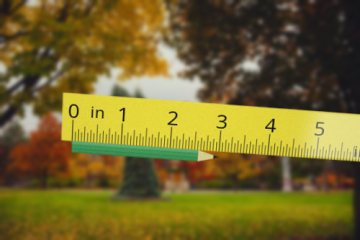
3 in
